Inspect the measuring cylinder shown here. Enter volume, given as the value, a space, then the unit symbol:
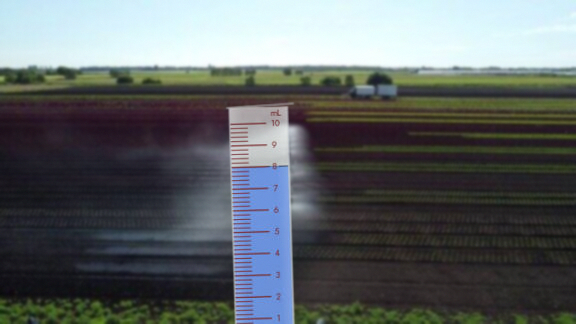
8 mL
